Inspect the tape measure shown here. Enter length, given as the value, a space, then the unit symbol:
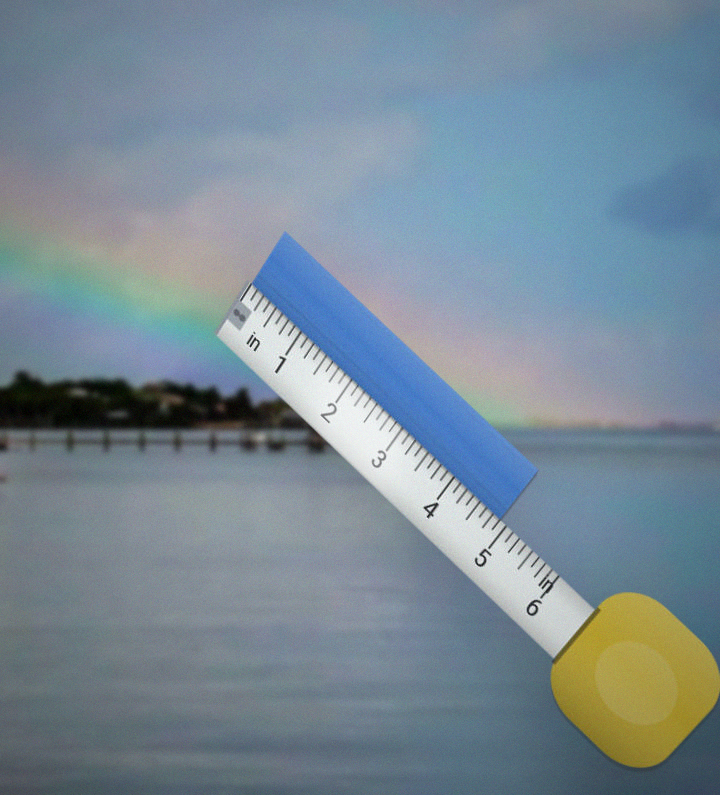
4.875 in
